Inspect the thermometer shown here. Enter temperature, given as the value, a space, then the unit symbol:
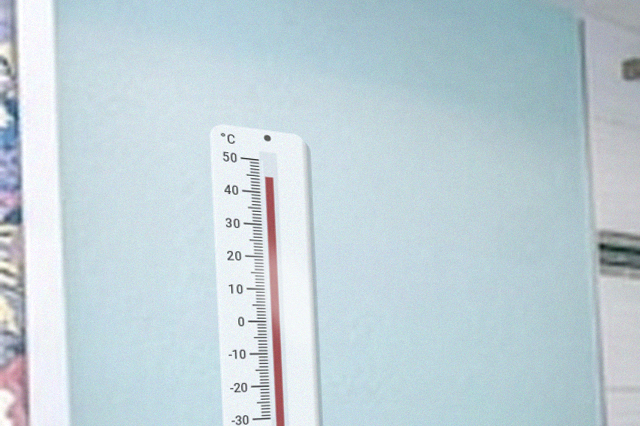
45 °C
